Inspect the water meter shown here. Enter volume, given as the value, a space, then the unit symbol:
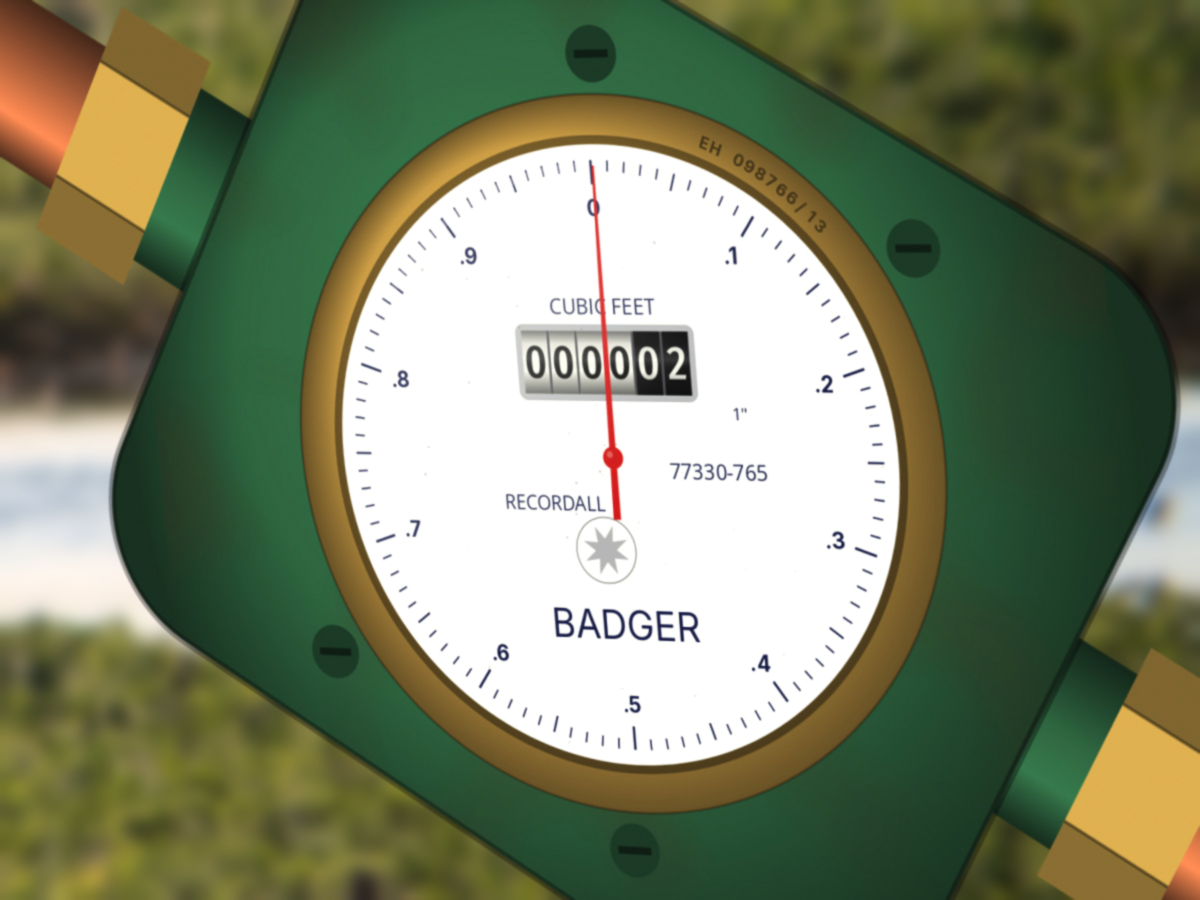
2.00 ft³
